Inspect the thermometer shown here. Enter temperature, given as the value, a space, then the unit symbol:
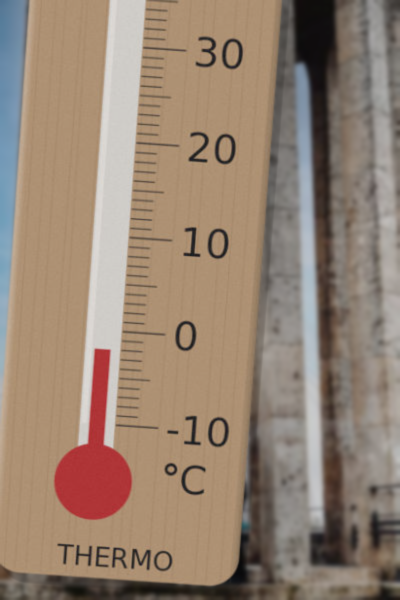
-2 °C
